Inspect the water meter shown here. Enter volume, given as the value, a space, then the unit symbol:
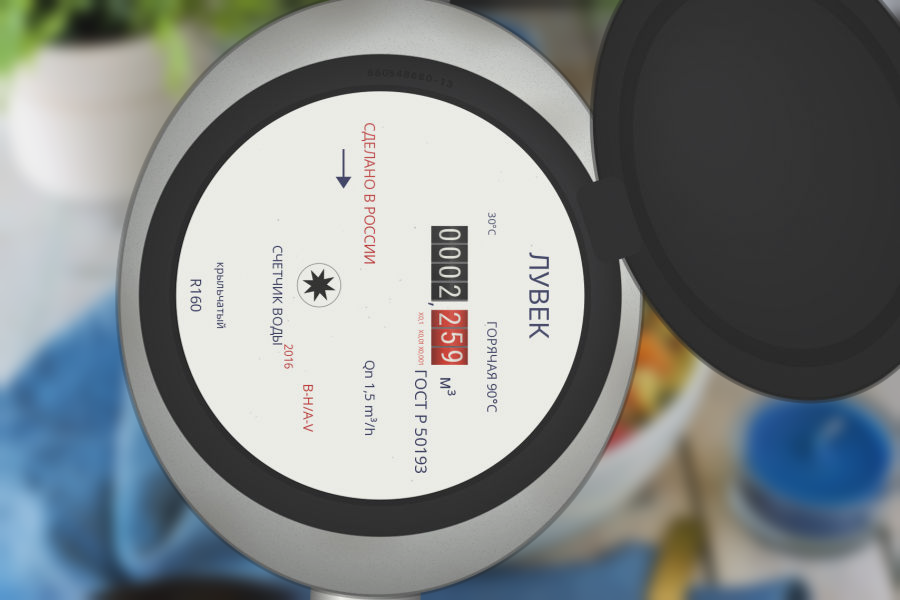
2.259 m³
